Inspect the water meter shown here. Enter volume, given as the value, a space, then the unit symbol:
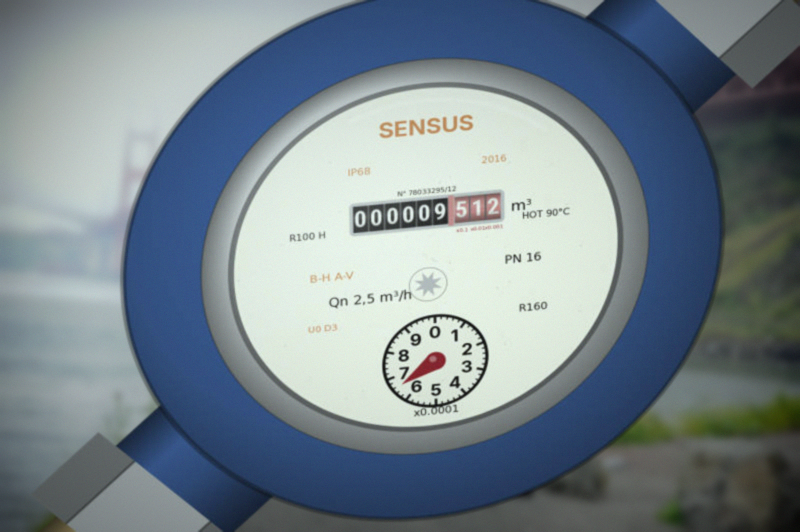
9.5126 m³
